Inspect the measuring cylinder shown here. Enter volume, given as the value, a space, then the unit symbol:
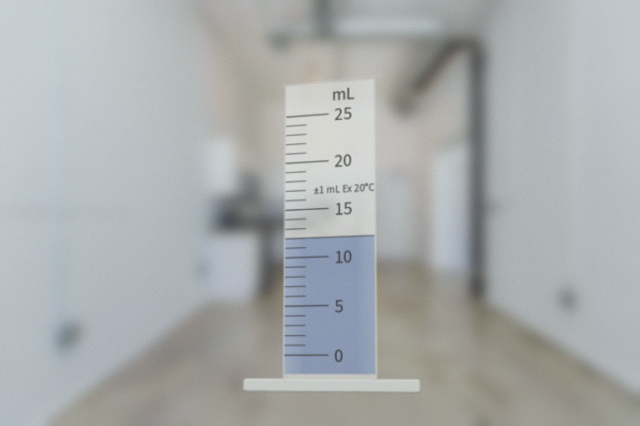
12 mL
